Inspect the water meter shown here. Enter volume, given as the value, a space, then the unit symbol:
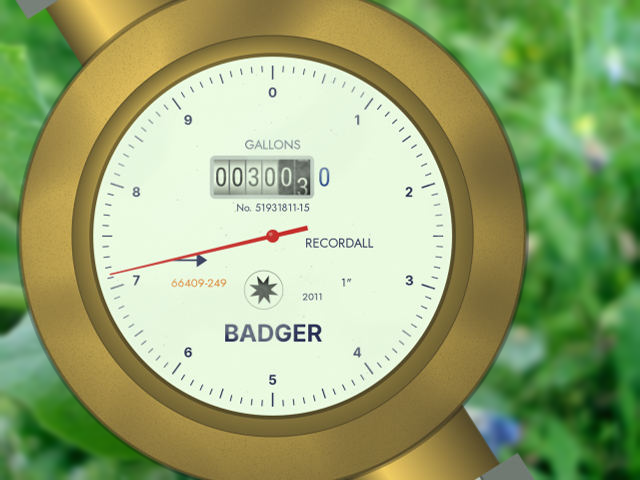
30027.1 gal
